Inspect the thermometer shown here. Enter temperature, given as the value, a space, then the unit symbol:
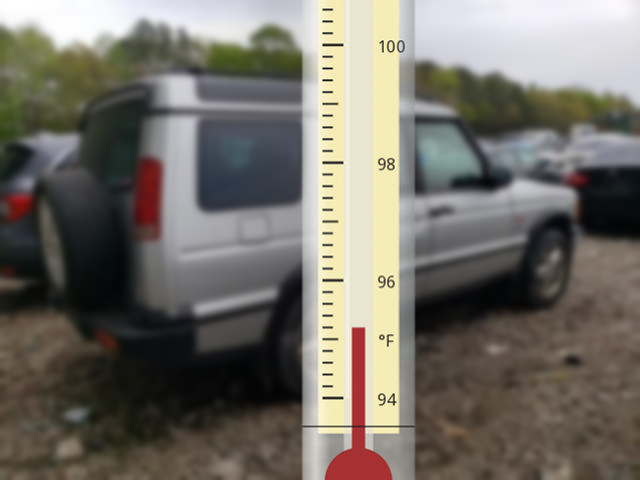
95.2 °F
